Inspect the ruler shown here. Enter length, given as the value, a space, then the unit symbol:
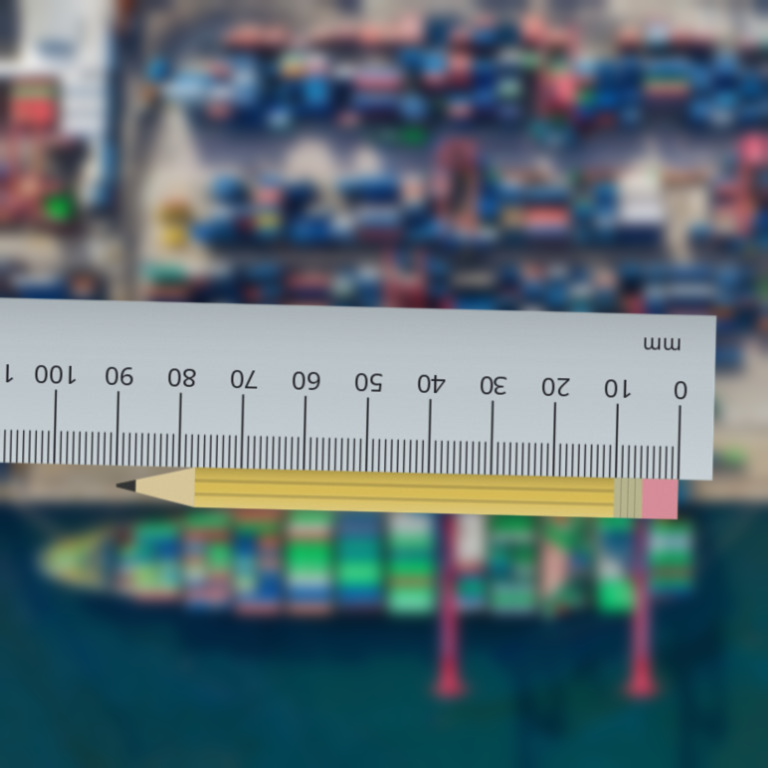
90 mm
